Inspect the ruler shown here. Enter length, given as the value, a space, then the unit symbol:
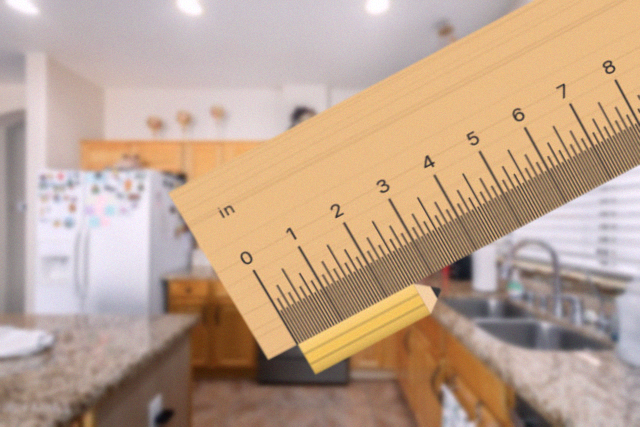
3 in
